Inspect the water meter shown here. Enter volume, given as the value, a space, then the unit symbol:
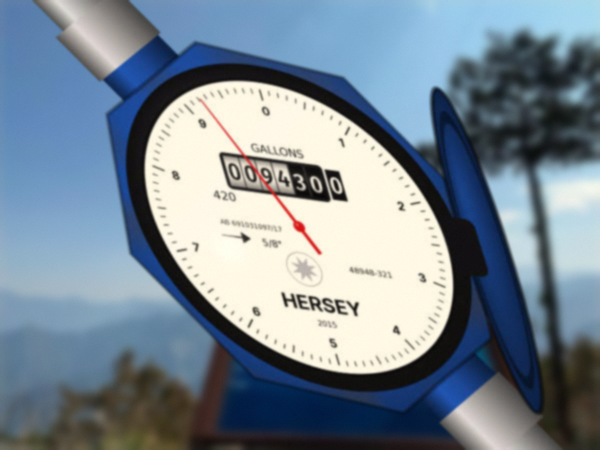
94299.2 gal
